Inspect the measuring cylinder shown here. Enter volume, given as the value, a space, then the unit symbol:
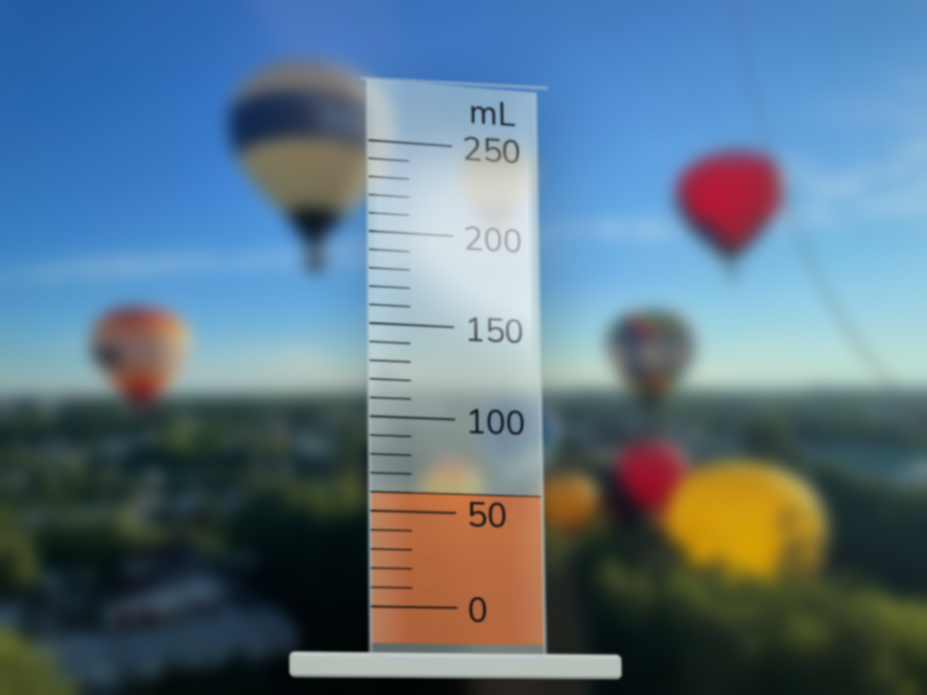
60 mL
